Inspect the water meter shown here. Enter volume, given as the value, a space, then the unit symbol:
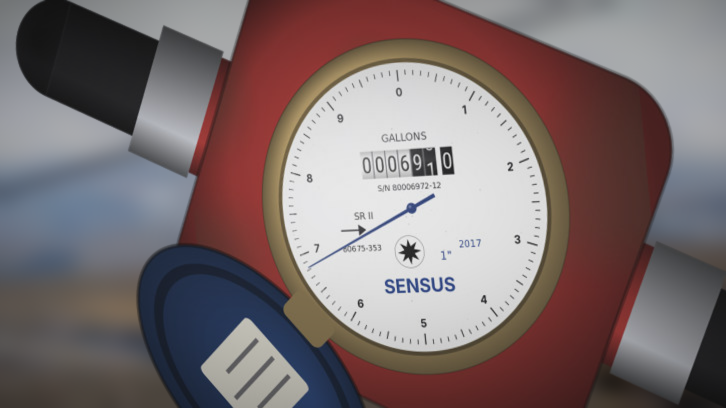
6906.8 gal
